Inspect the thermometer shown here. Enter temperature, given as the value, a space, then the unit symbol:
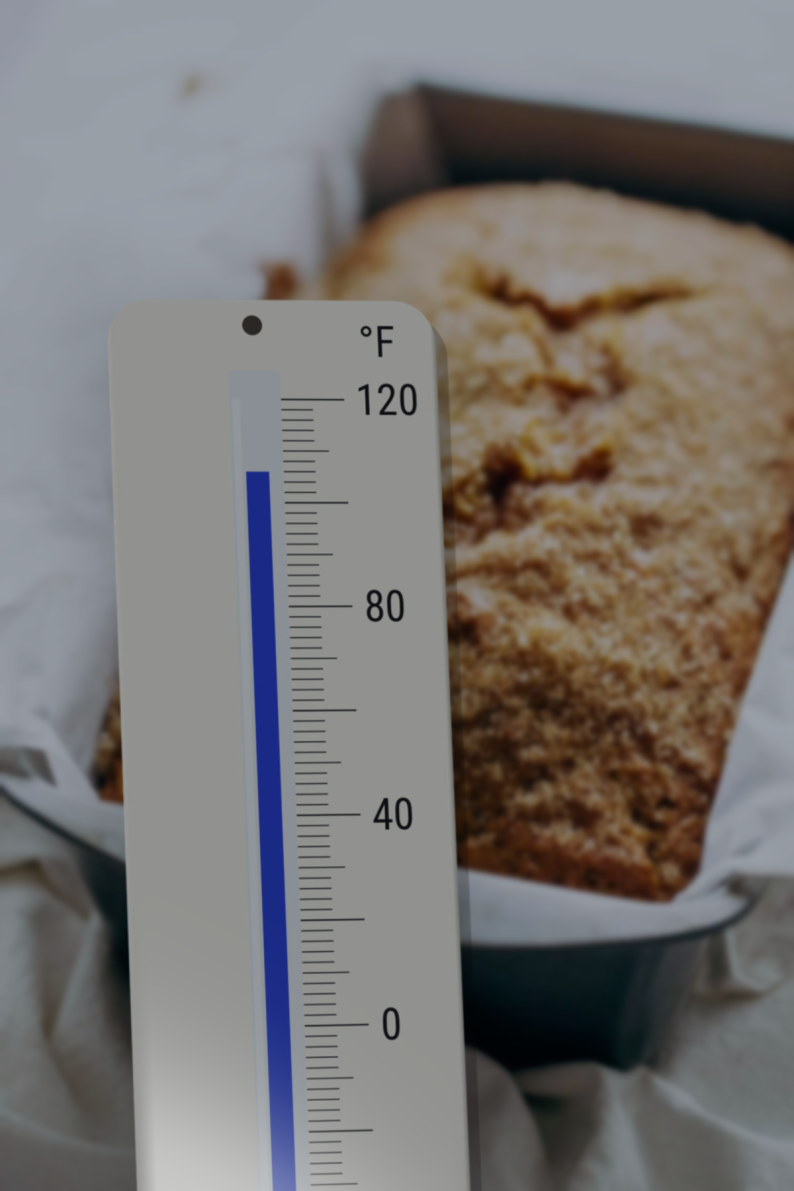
106 °F
